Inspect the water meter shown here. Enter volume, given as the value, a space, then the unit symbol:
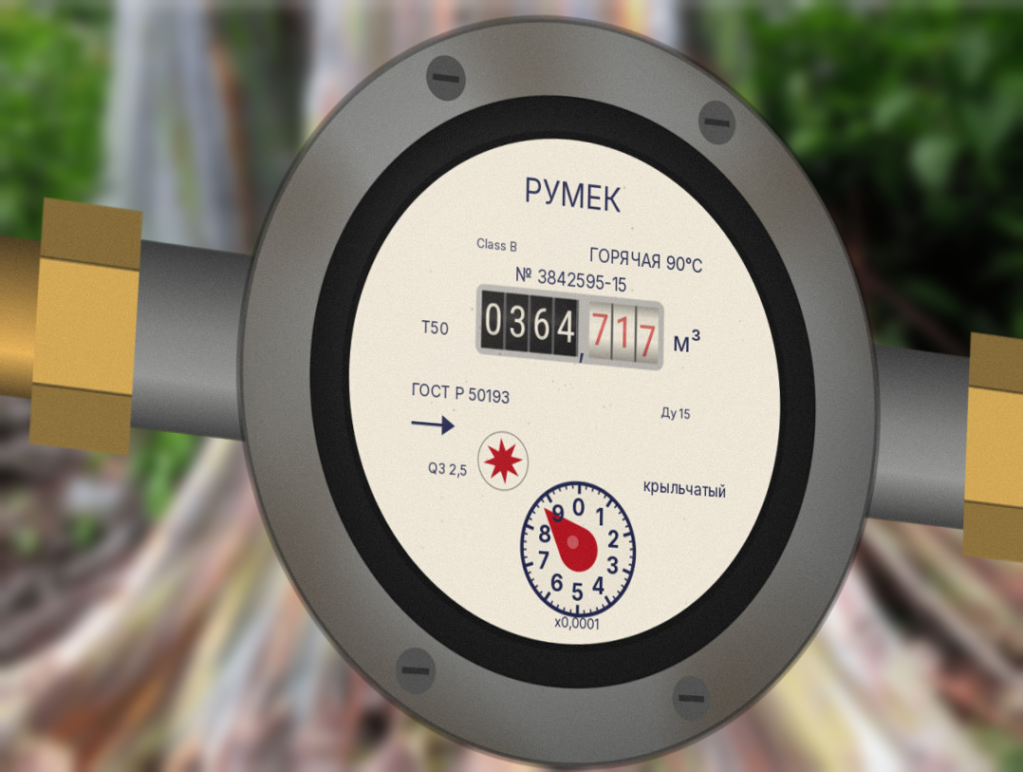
364.7168 m³
